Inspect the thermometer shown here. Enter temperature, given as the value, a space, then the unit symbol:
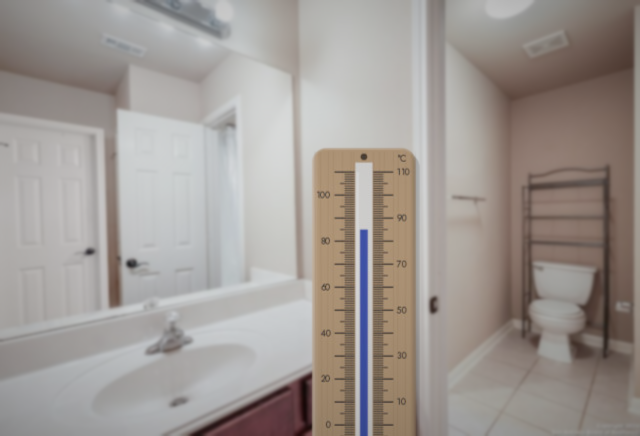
85 °C
